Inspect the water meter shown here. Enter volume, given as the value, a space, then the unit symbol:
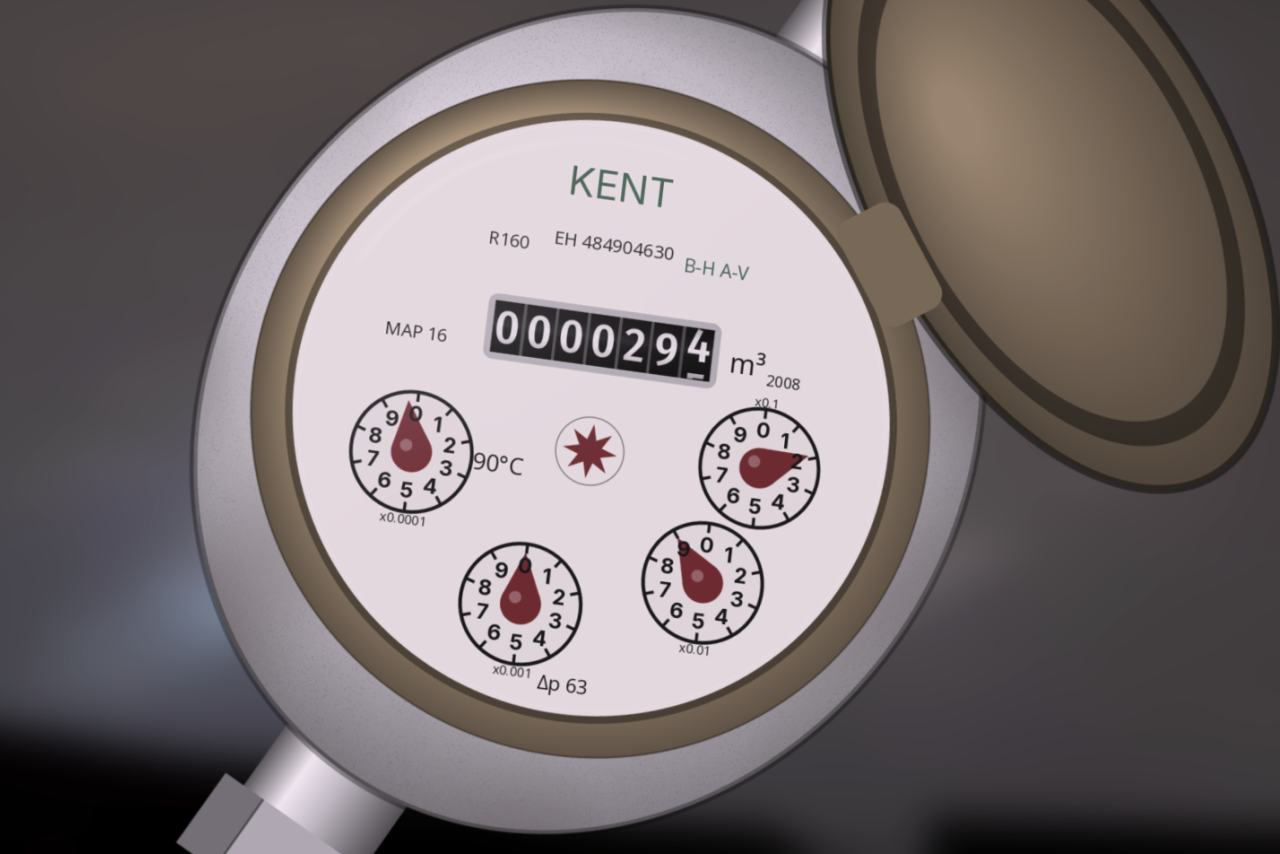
294.1899 m³
